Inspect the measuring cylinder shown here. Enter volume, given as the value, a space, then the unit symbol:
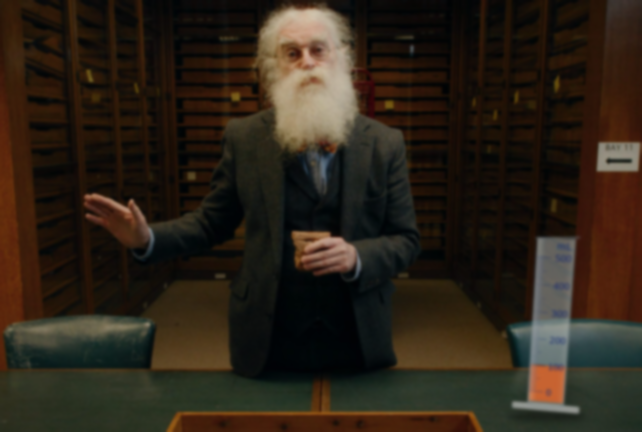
100 mL
